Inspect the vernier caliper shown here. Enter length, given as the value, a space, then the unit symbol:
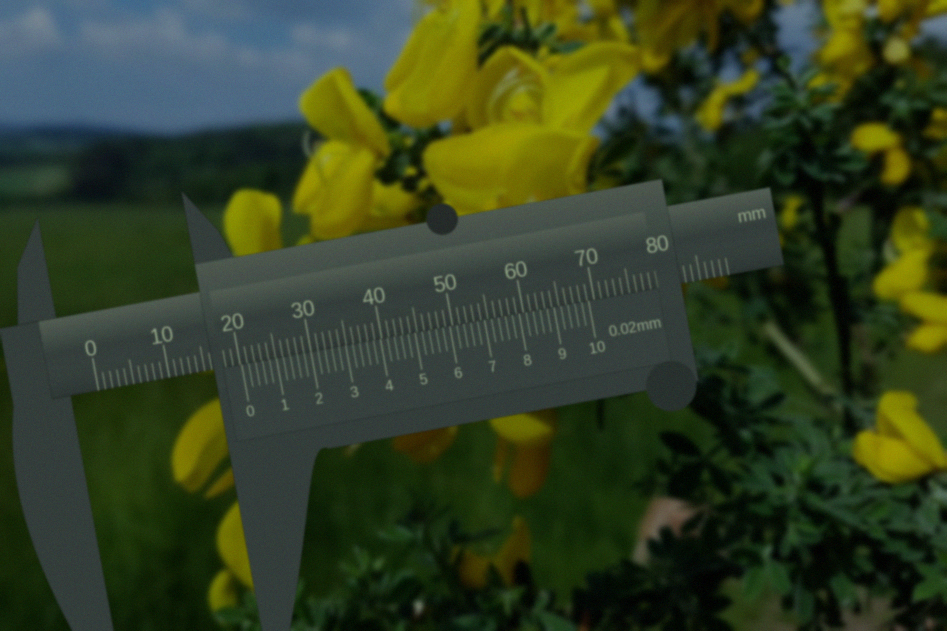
20.2 mm
